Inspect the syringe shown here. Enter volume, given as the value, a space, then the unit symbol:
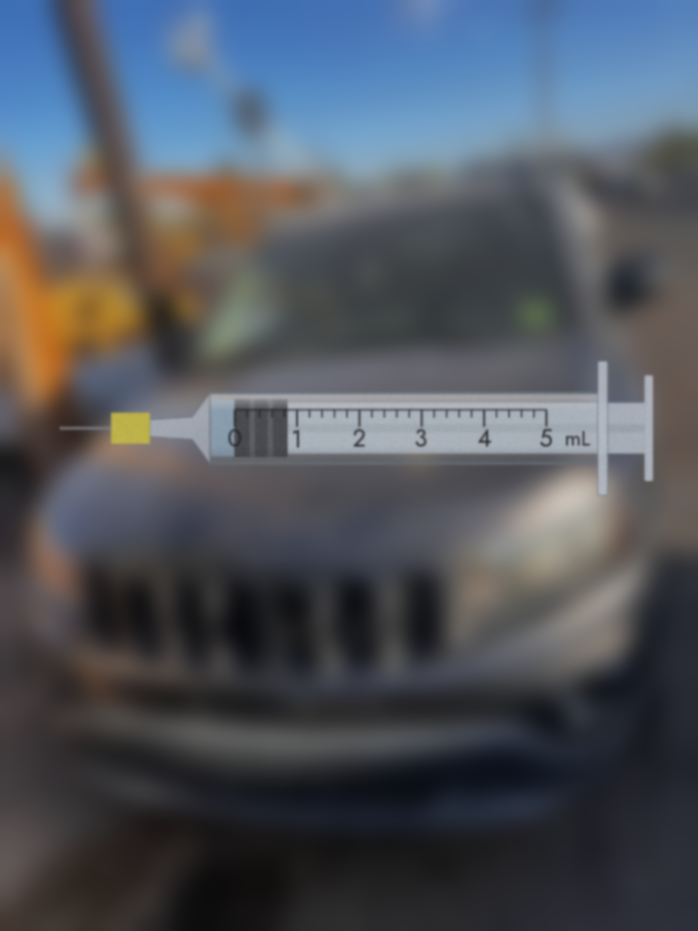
0 mL
